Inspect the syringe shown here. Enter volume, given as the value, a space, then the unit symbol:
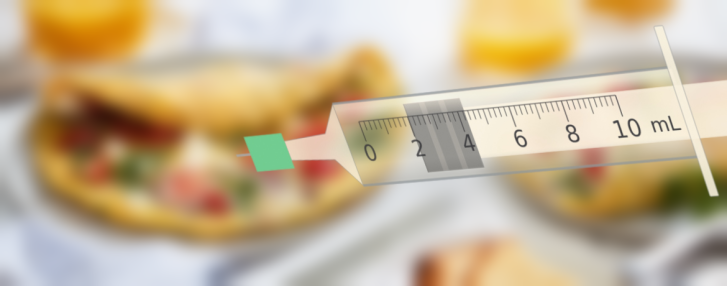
2 mL
